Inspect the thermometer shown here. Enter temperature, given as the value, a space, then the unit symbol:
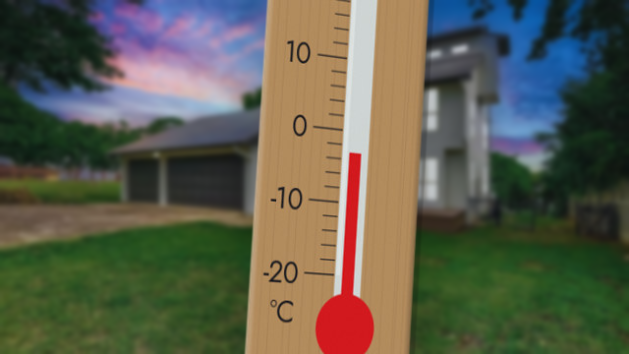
-3 °C
